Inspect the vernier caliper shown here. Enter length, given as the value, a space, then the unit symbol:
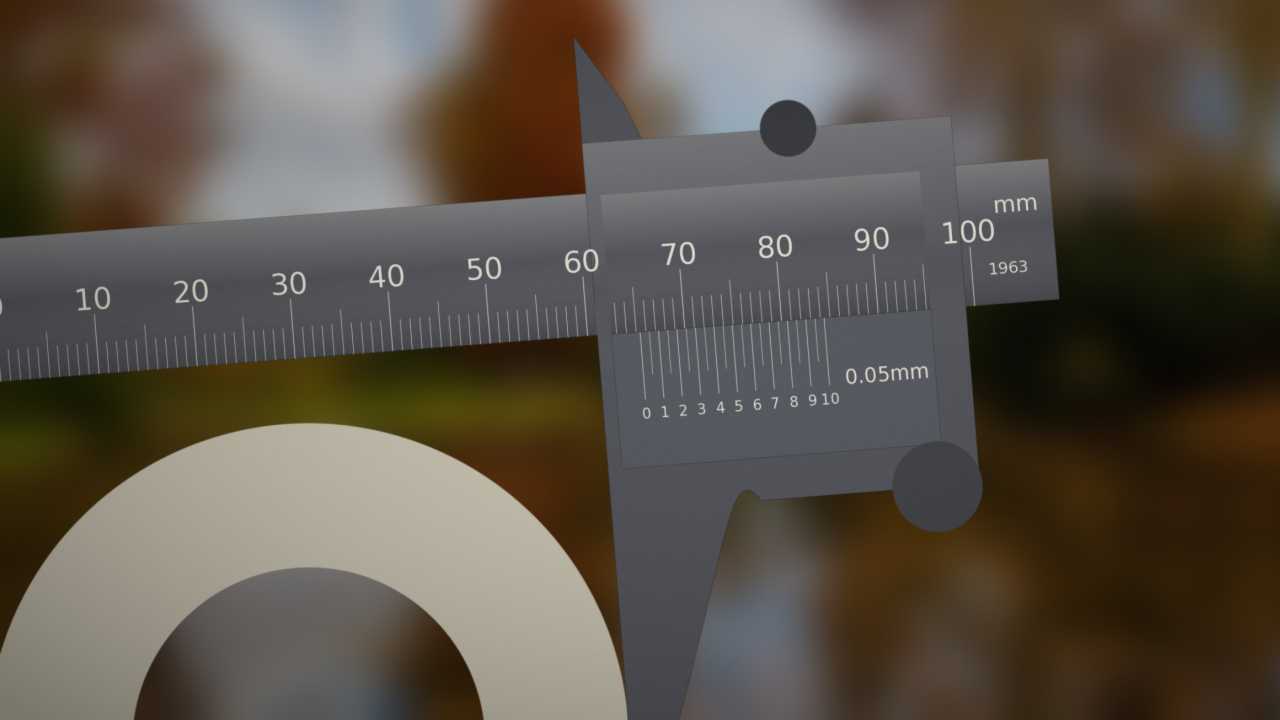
65.4 mm
